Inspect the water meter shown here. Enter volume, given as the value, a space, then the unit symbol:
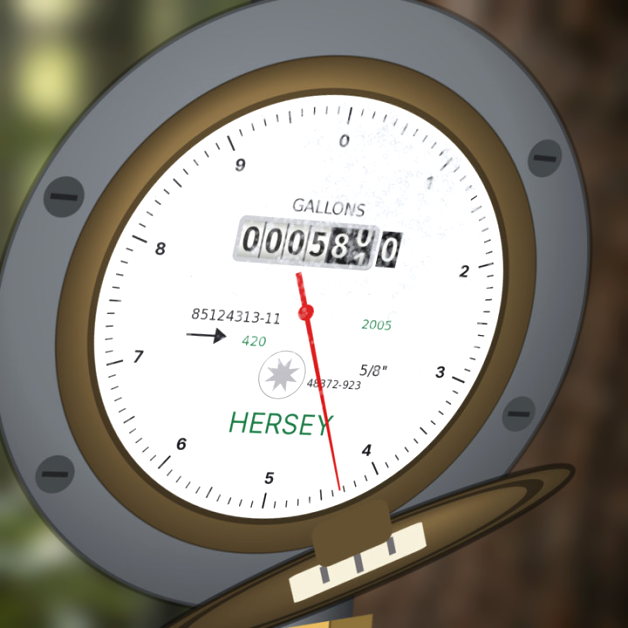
5804.3 gal
